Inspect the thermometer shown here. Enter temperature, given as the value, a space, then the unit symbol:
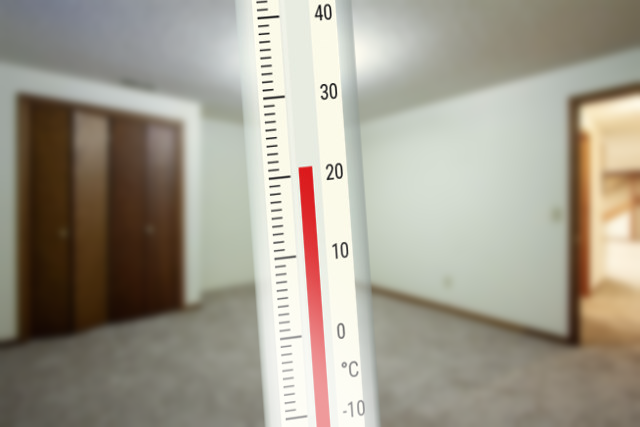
21 °C
